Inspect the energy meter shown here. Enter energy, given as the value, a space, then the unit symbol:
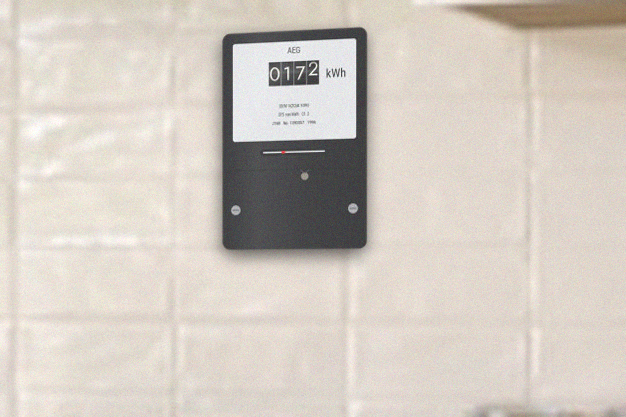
172 kWh
